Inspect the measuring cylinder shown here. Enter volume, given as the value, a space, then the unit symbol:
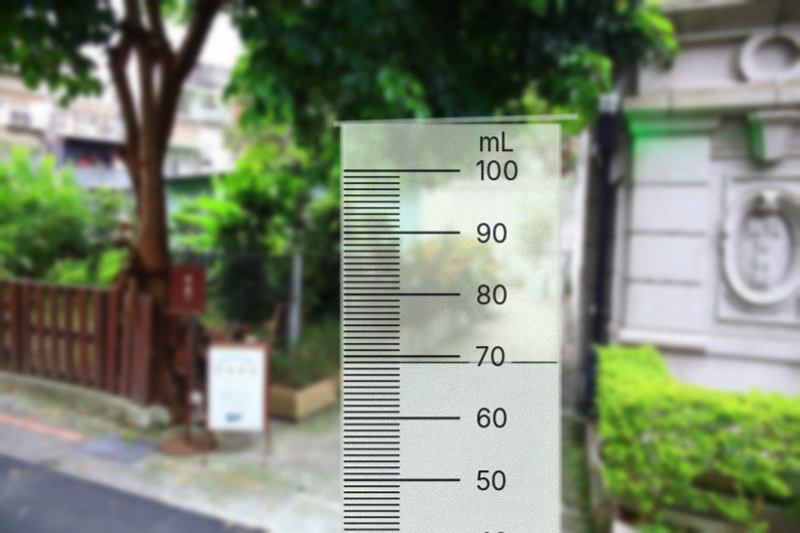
69 mL
